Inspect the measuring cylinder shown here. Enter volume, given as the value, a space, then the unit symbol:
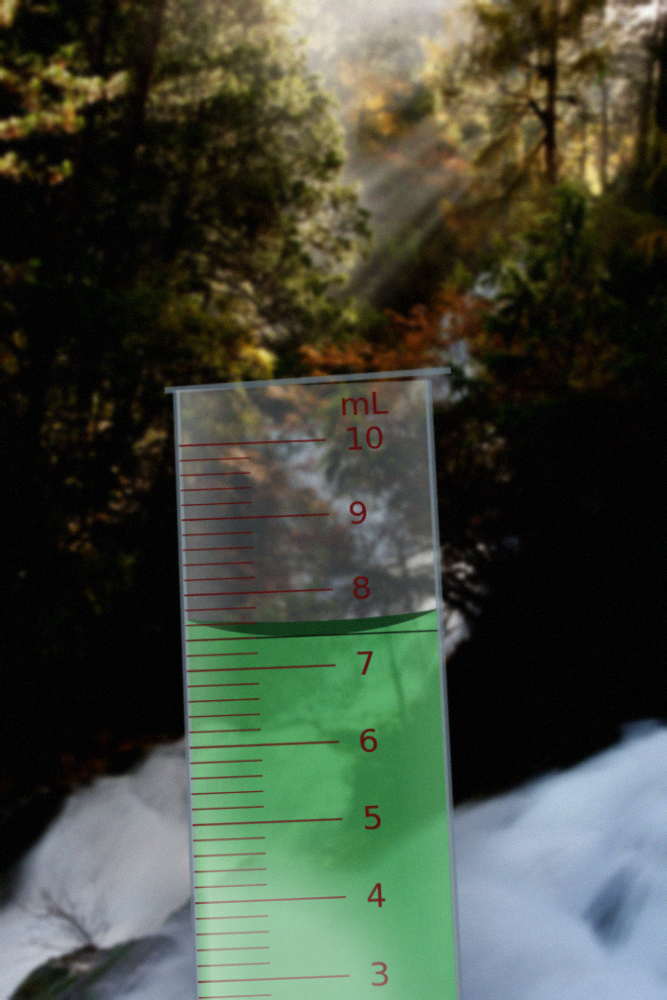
7.4 mL
